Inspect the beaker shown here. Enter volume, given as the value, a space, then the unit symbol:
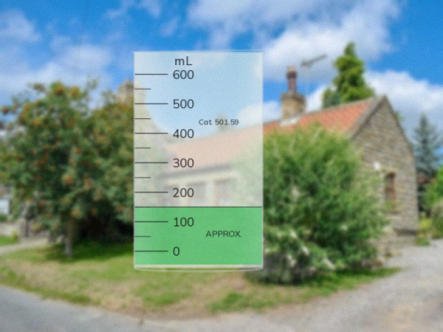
150 mL
